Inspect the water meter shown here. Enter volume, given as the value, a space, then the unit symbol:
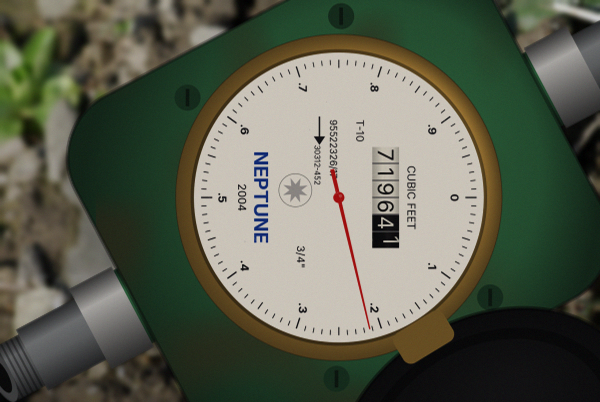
719641.21 ft³
